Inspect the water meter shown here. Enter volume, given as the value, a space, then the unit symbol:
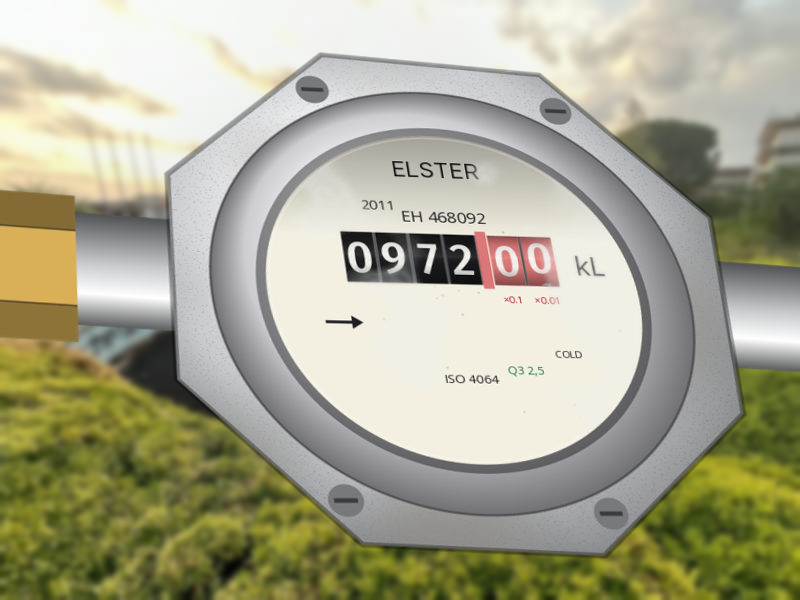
972.00 kL
